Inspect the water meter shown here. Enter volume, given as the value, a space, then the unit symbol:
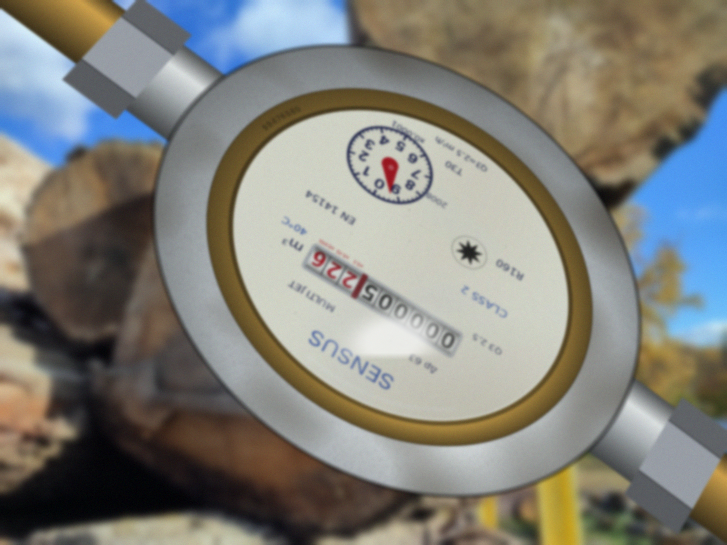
5.2259 m³
